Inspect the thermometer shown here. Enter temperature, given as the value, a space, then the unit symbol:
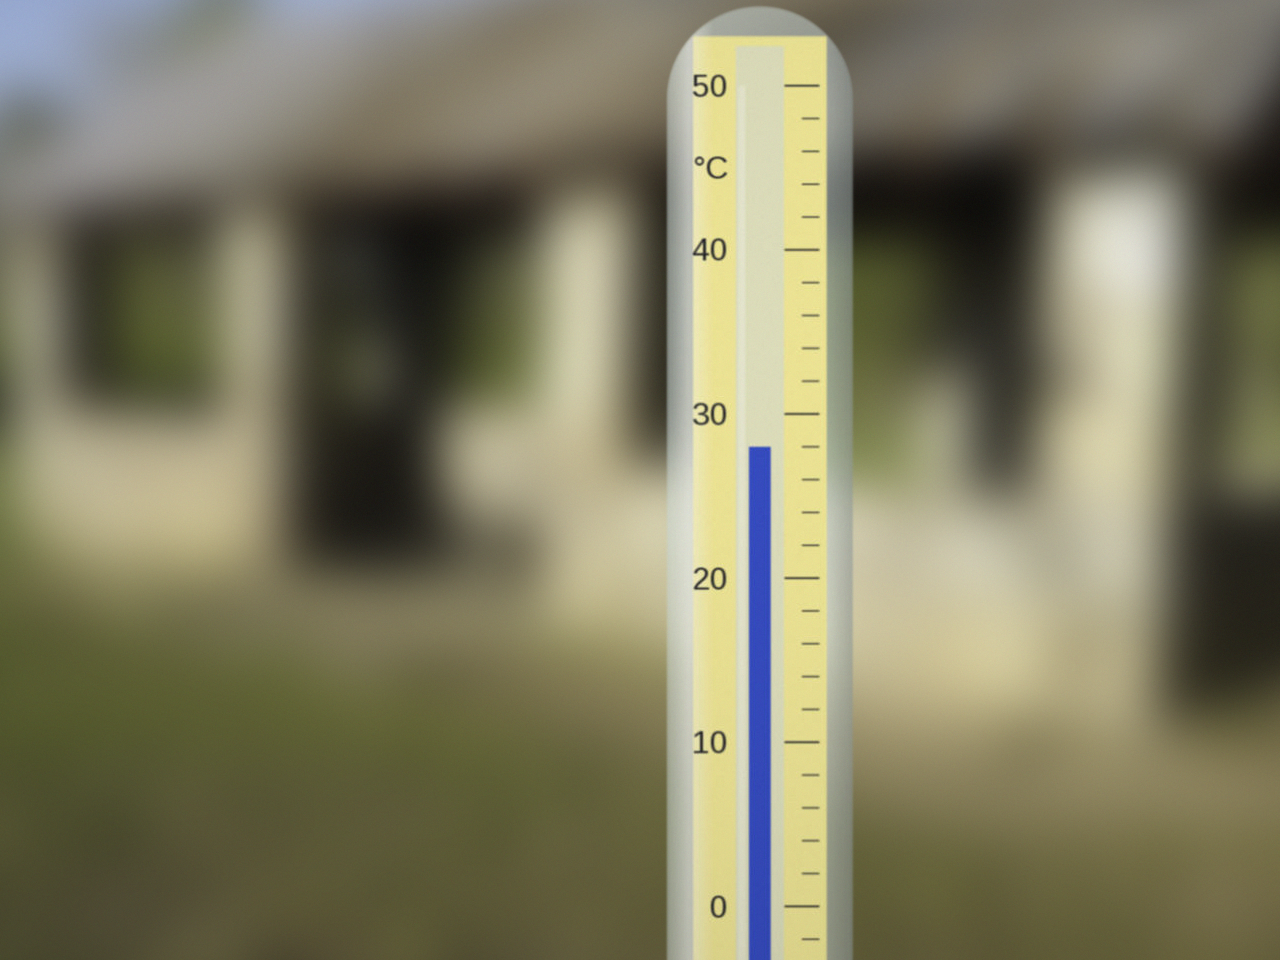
28 °C
